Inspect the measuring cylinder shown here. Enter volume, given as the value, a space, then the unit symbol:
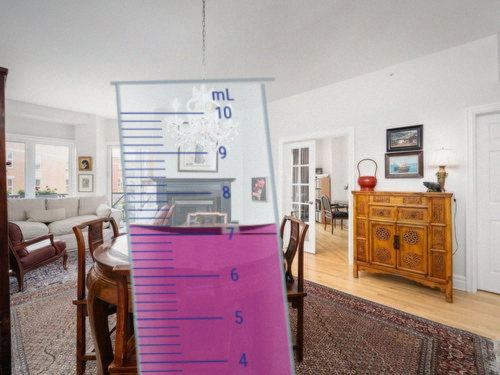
7 mL
